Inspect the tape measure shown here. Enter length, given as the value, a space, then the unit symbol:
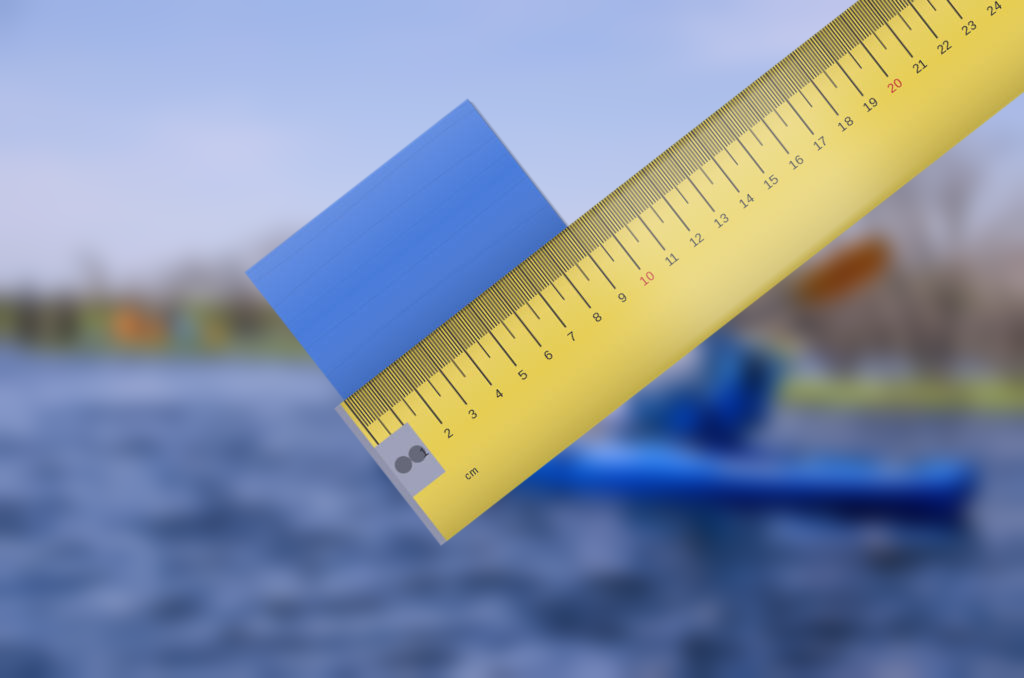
9 cm
